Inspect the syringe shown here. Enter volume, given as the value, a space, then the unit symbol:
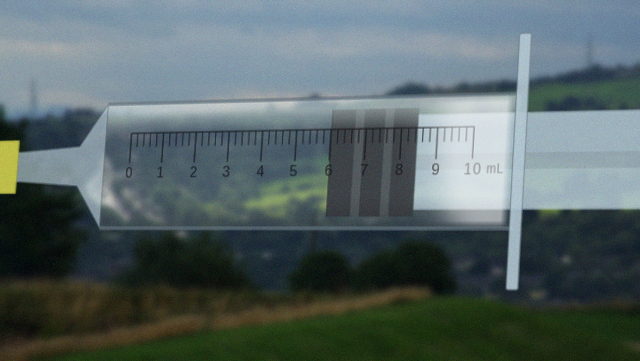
6 mL
